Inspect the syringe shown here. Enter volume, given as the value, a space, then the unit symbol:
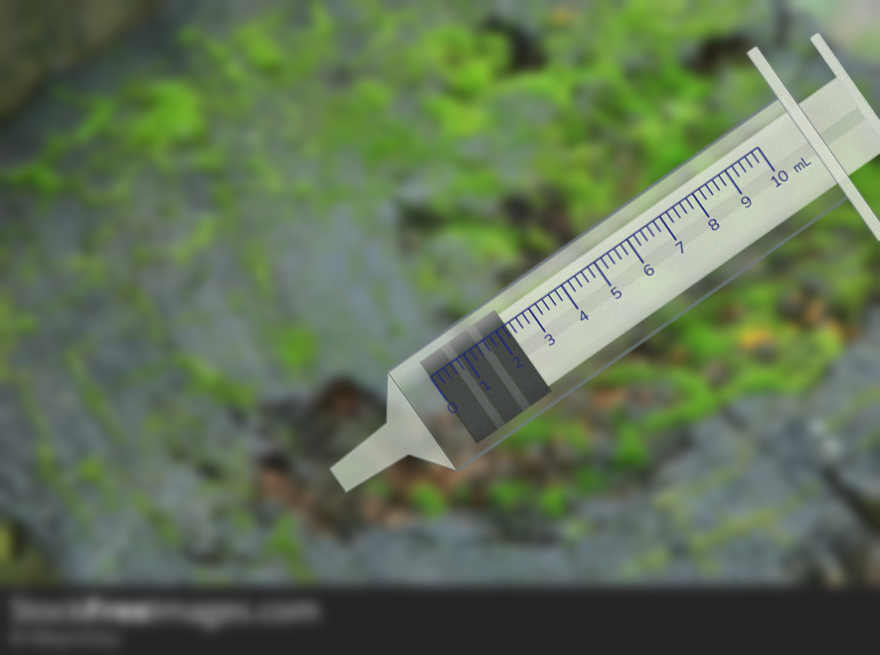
0 mL
